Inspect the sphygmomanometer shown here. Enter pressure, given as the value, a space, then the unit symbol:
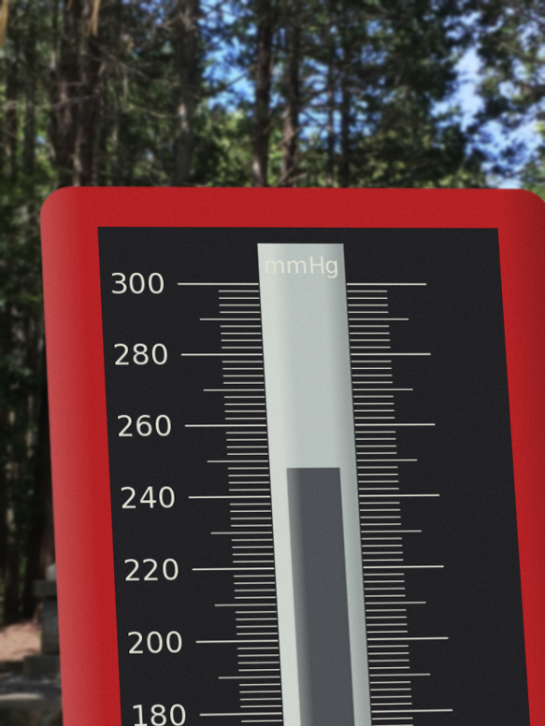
248 mmHg
